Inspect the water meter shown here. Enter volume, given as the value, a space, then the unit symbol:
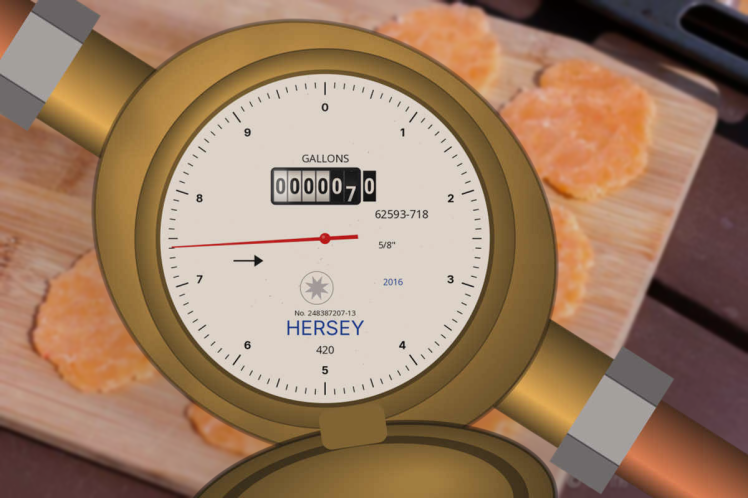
67.4 gal
